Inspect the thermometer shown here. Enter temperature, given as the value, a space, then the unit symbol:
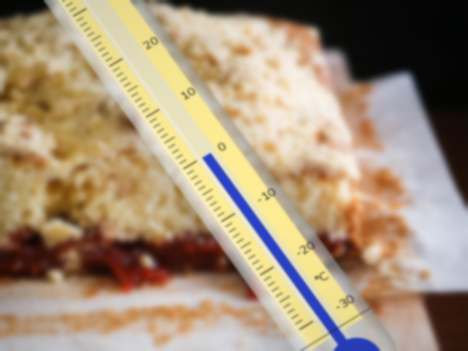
0 °C
